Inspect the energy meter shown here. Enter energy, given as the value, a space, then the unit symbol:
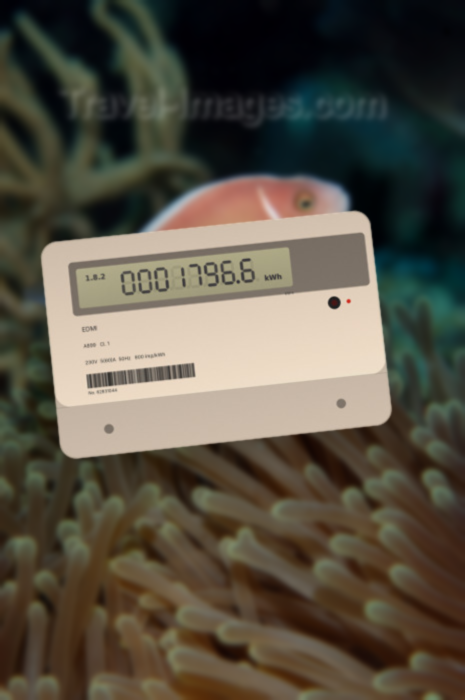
1796.6 kWh
